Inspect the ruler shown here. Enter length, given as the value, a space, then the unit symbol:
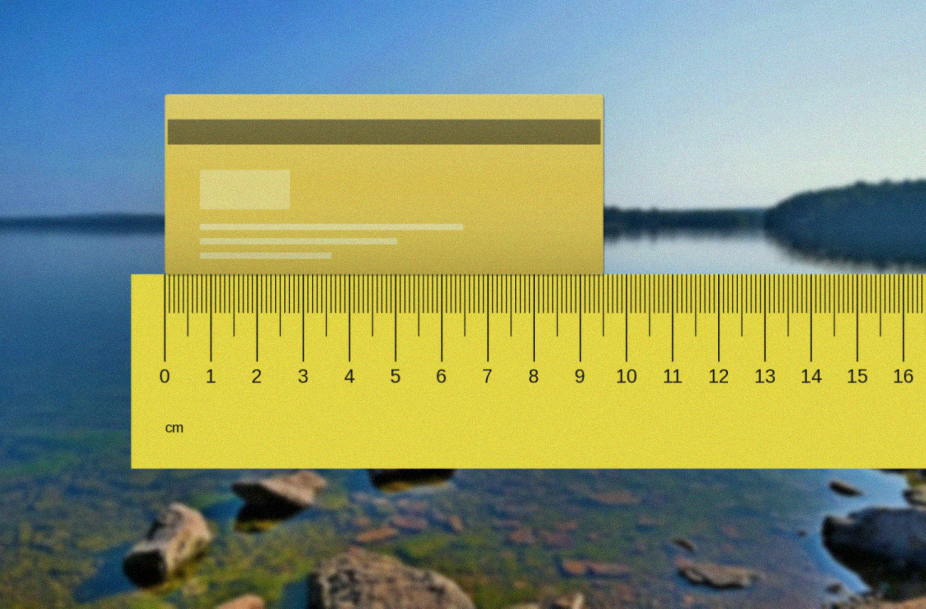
9.5 cm
